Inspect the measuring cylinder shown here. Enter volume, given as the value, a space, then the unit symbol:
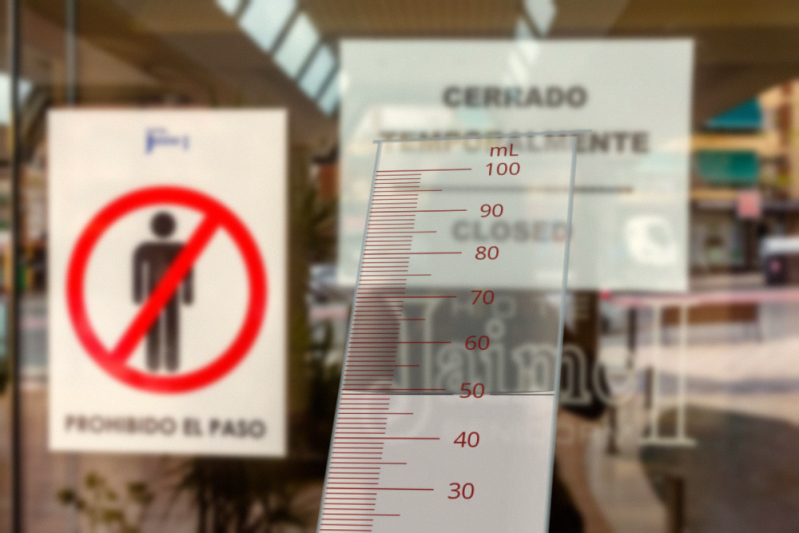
49 mL
